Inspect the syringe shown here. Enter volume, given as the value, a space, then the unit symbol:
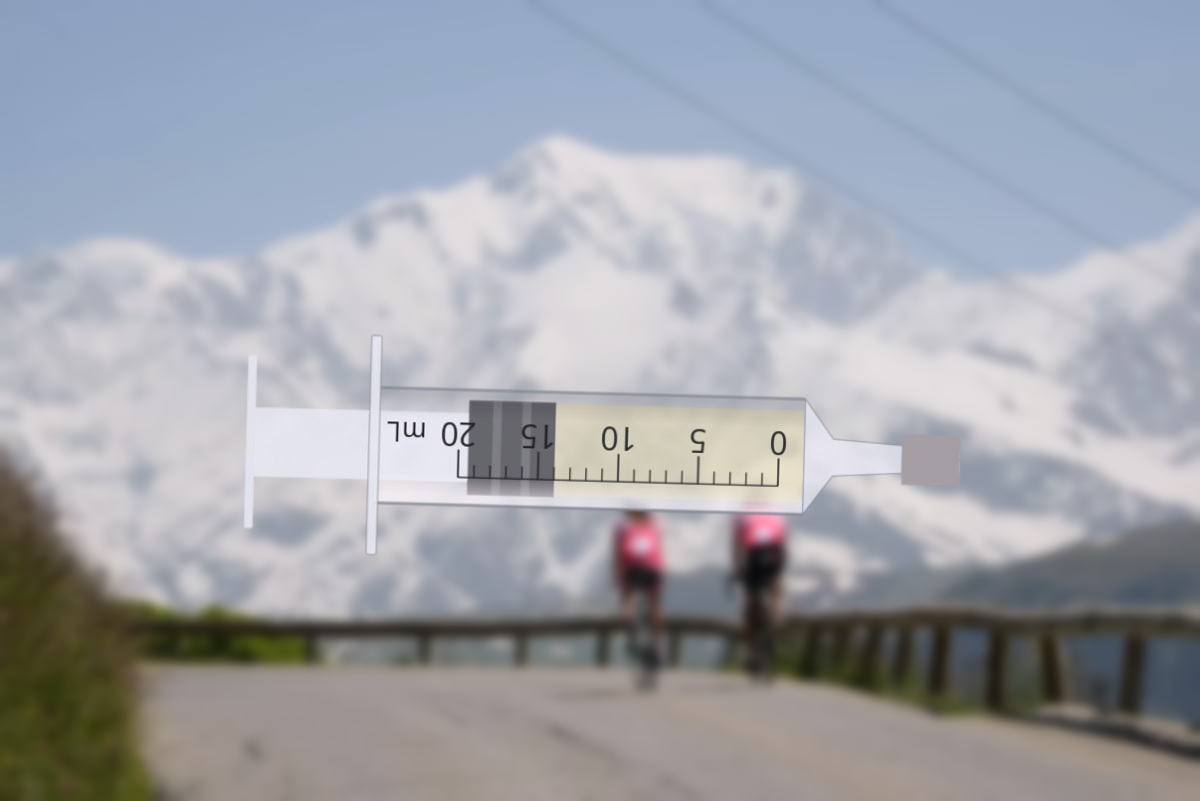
14 mL
